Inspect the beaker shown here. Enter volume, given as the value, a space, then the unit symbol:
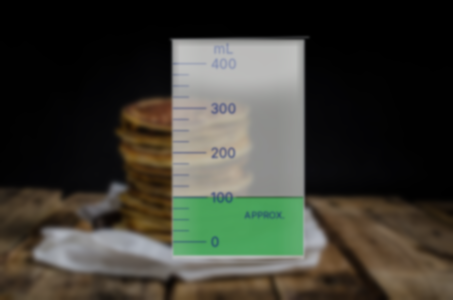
100 mL
